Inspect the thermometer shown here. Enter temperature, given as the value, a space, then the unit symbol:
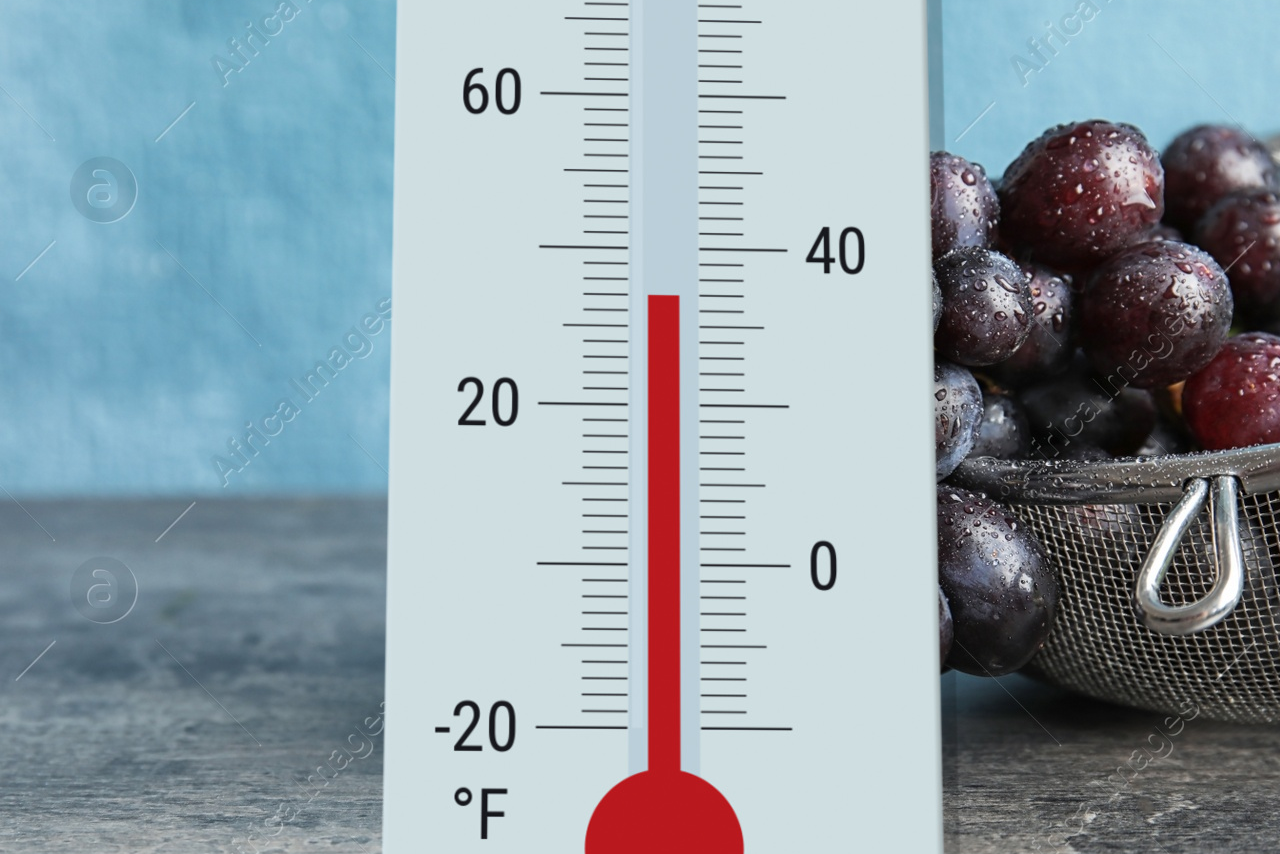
34 °F
